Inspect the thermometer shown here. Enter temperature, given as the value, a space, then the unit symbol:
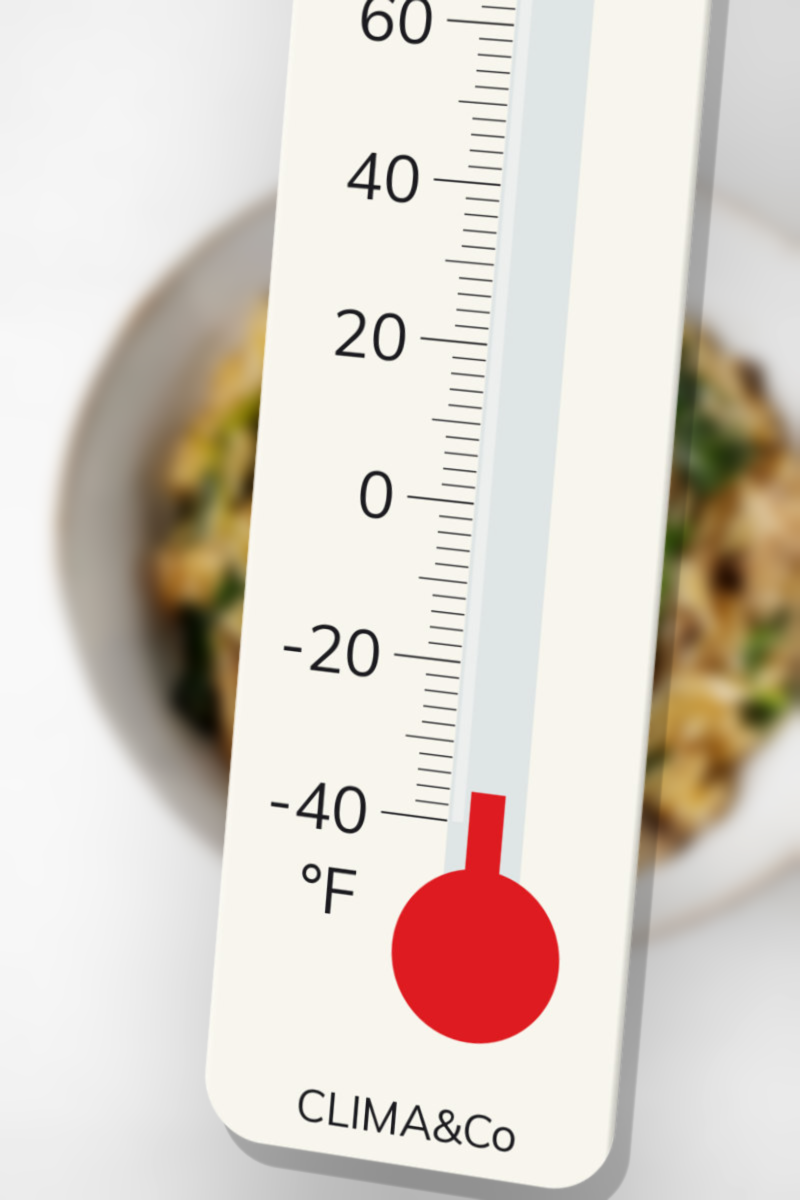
-36 °F
